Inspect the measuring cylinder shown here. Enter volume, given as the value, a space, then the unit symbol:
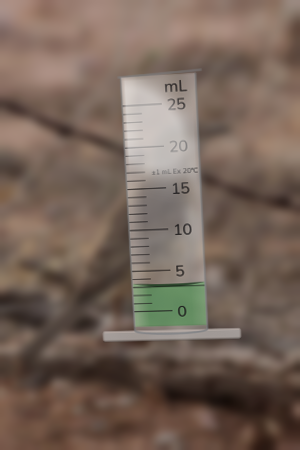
3 mL
